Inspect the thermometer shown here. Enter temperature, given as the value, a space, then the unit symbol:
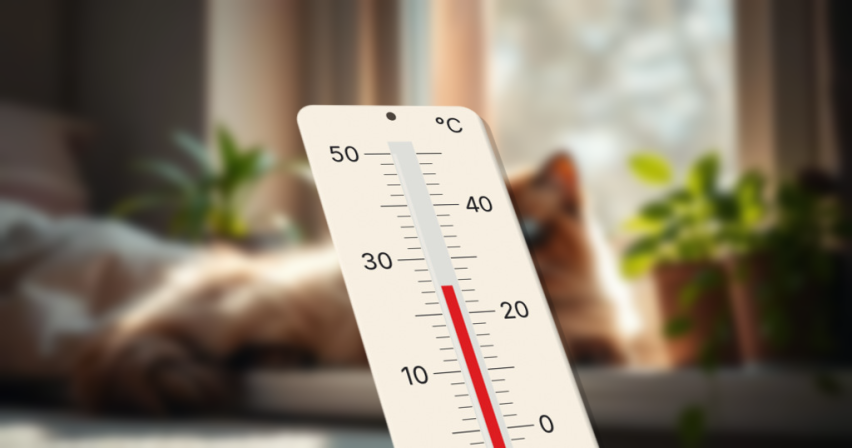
25 °C
